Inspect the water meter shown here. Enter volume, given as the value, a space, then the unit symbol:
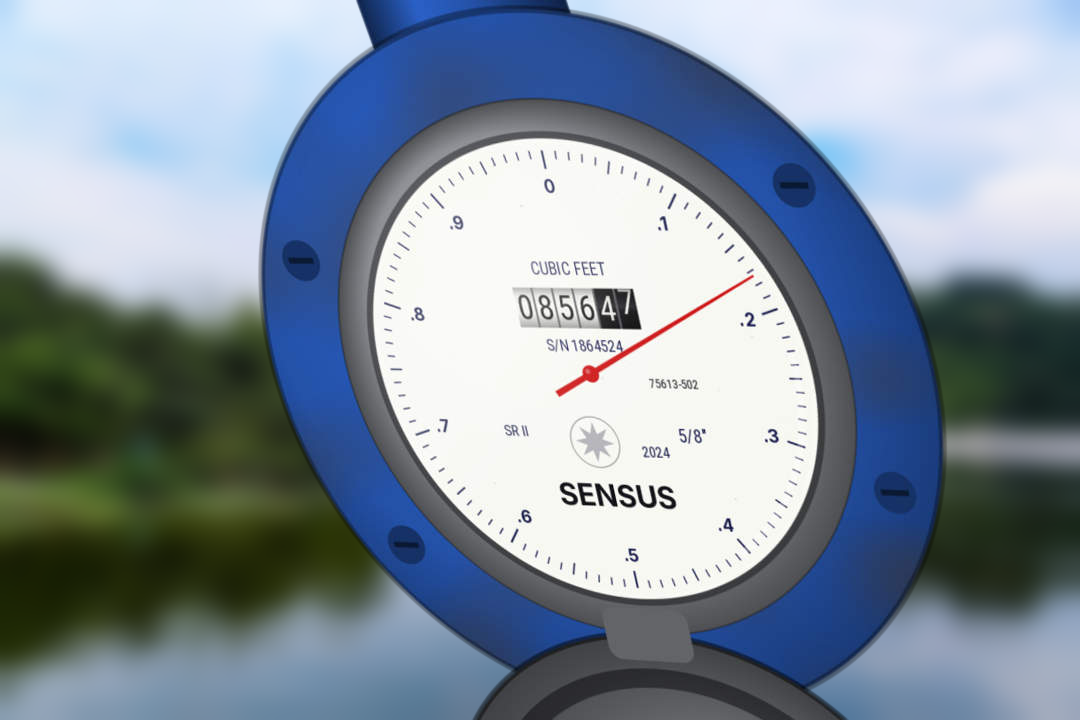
85647.17 ft³
